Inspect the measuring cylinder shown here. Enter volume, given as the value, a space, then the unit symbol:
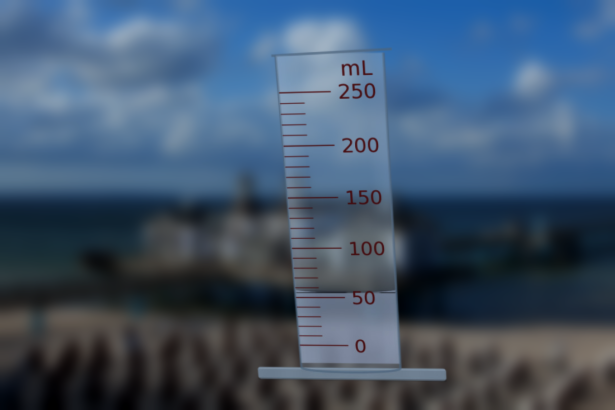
55 mL
